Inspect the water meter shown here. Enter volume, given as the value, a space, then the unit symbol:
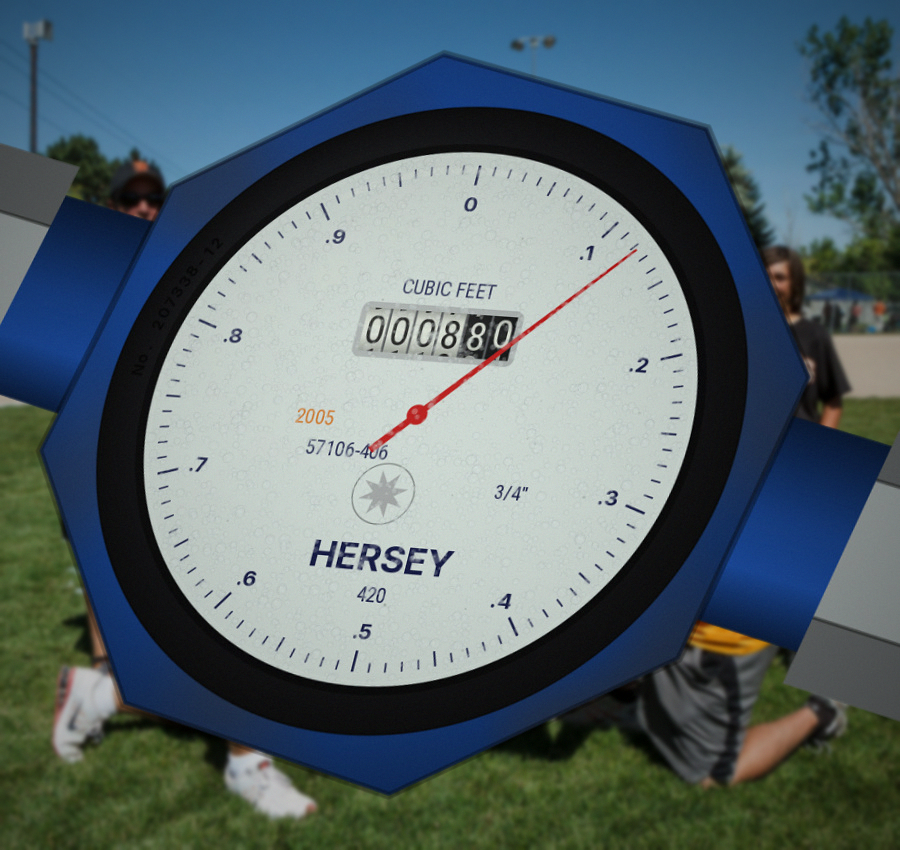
880.12 ft³
